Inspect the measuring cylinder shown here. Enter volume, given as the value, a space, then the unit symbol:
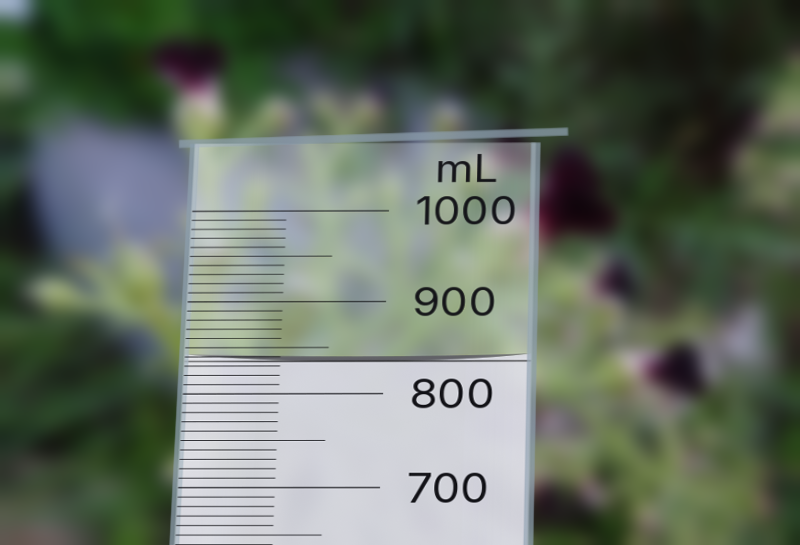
835 mL
